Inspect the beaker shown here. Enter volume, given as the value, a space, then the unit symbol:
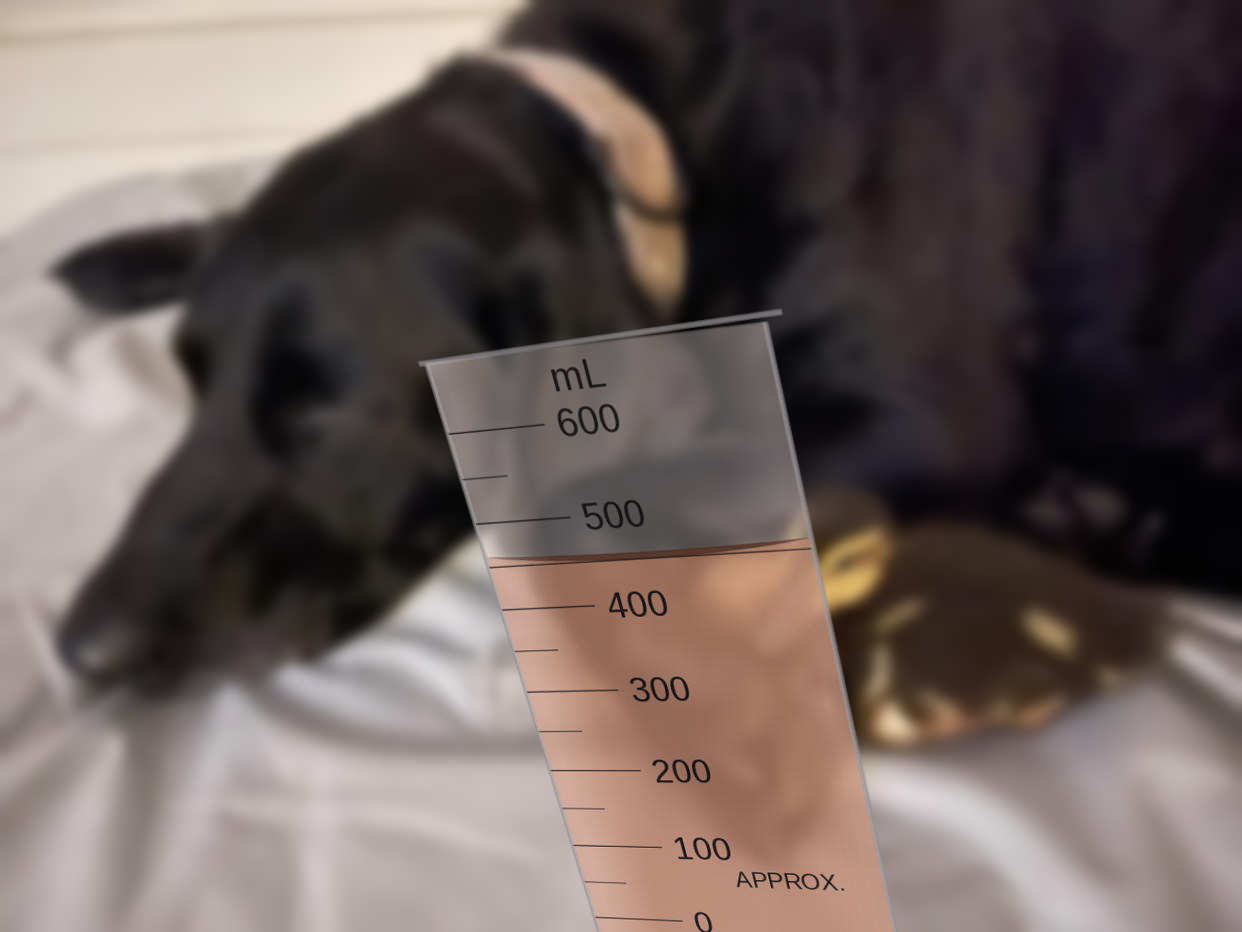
450 mL
